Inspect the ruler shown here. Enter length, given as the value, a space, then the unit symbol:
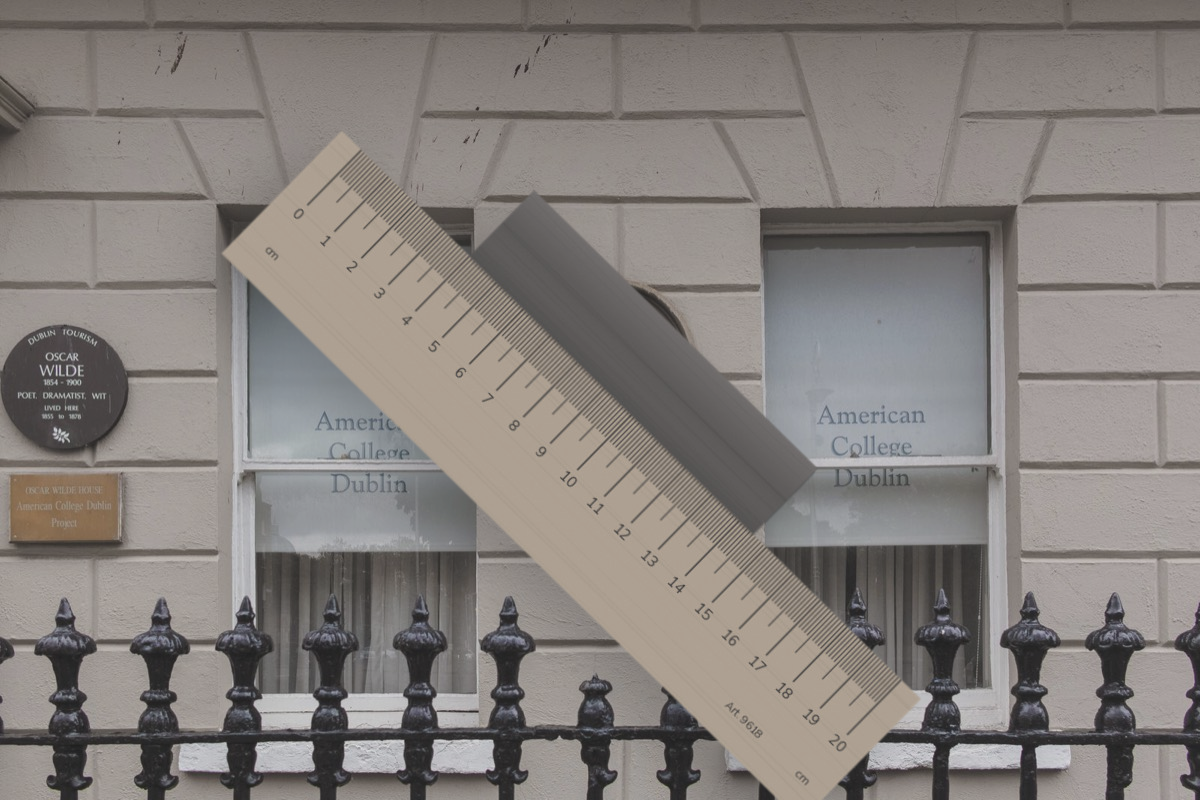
10.5 cm
